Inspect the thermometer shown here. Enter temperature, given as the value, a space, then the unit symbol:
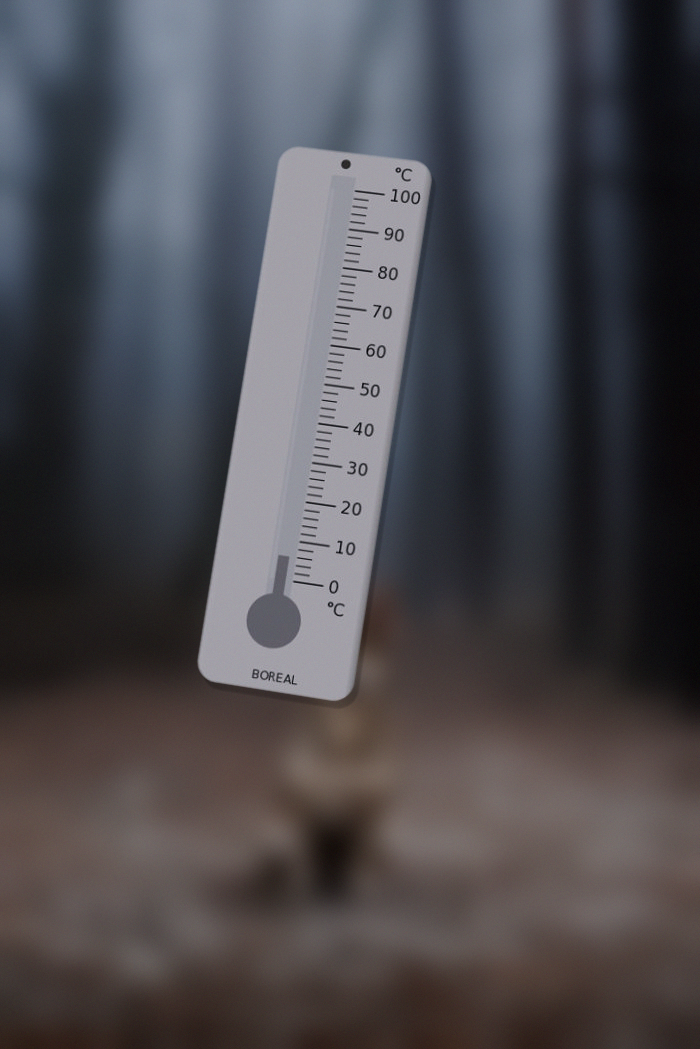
6 °C
